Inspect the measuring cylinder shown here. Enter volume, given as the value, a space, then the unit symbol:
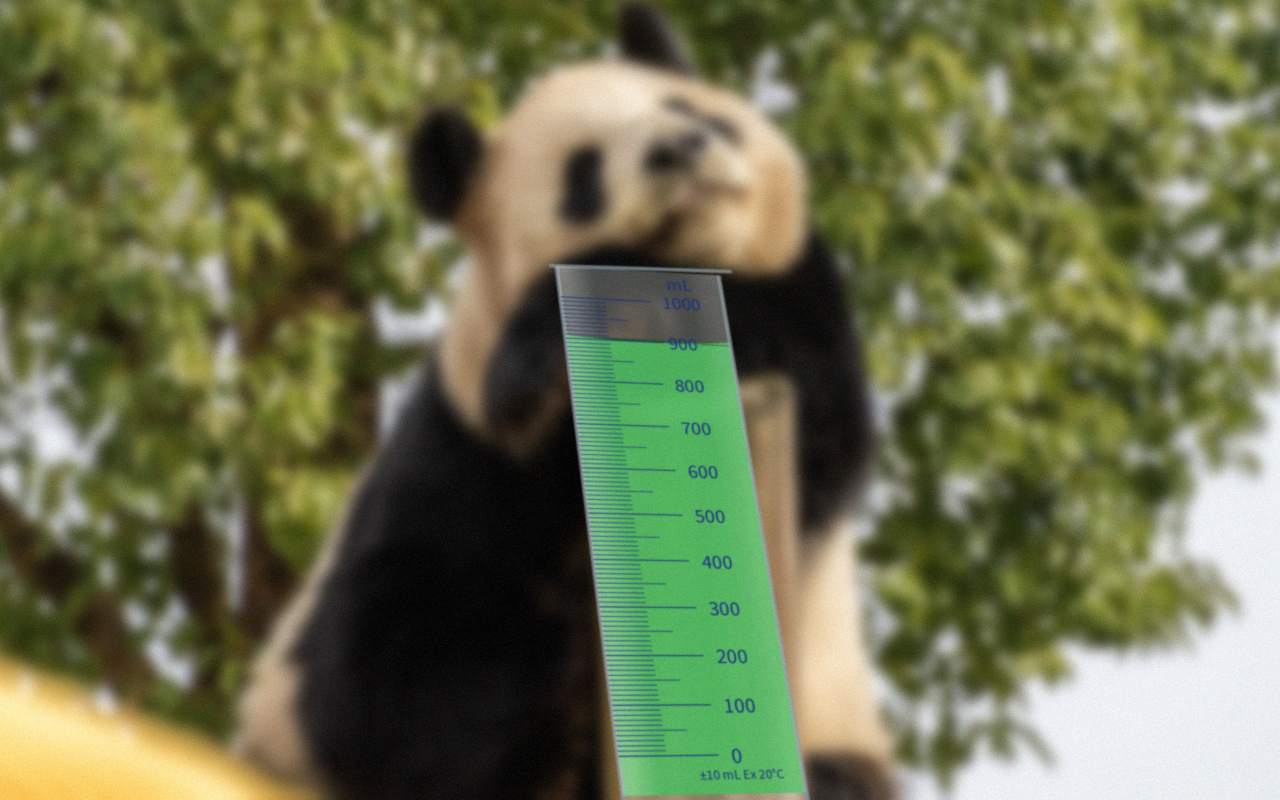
900 mL
